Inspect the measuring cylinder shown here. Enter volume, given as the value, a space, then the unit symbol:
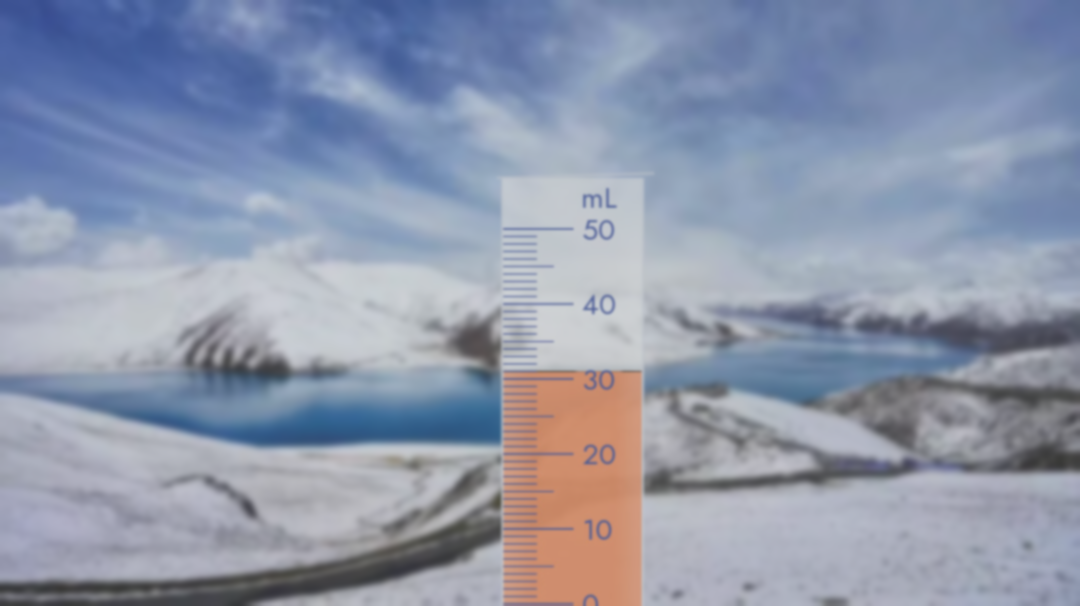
31 mL
